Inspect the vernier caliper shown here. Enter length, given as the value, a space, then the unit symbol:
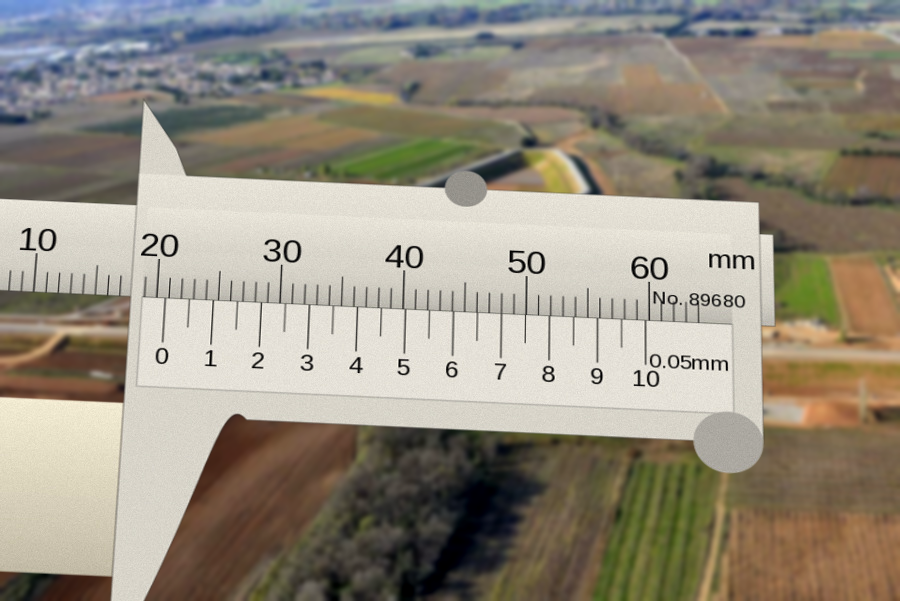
20.7 mm
